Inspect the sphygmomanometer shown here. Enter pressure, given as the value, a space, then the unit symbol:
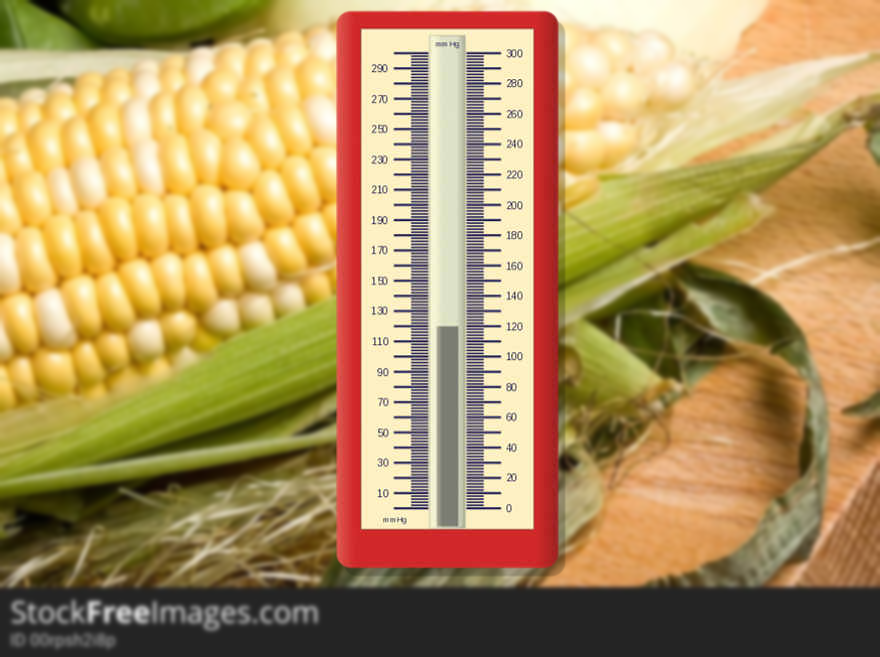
120 mmHg
